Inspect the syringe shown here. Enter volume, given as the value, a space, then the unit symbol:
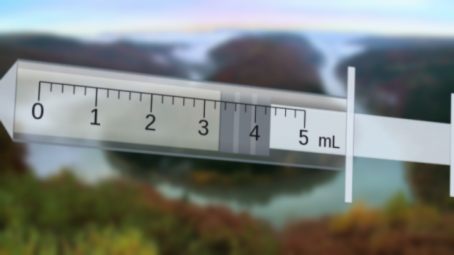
3.3 mL
